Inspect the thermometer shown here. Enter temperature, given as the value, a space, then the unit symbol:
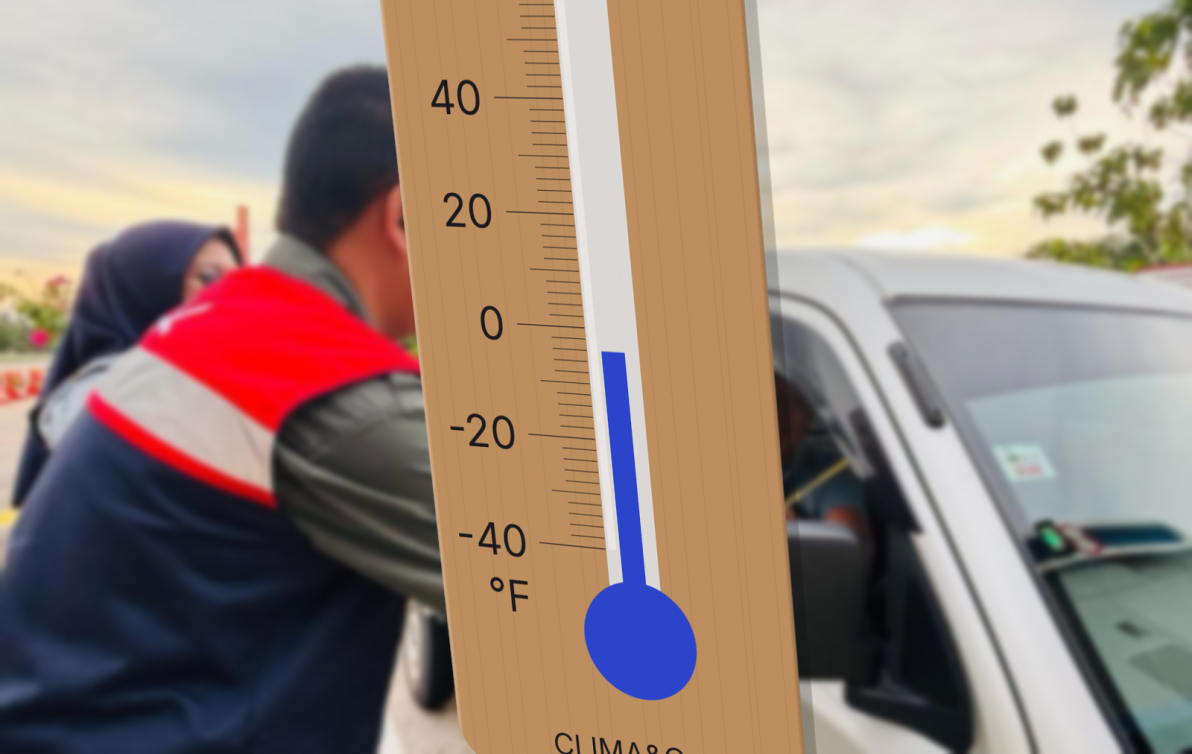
-4 °F
